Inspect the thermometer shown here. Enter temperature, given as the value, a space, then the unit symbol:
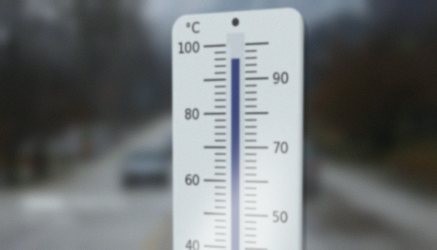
96 °C
